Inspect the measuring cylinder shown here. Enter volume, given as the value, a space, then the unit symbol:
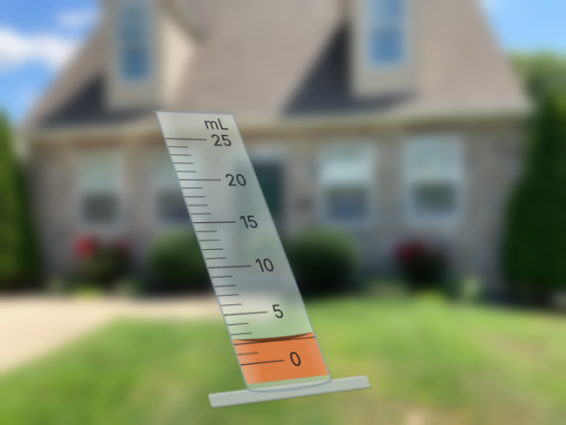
2 mL
